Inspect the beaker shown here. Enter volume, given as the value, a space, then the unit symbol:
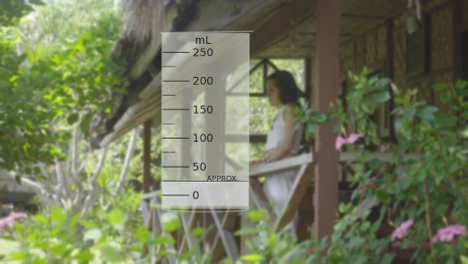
25 mL
